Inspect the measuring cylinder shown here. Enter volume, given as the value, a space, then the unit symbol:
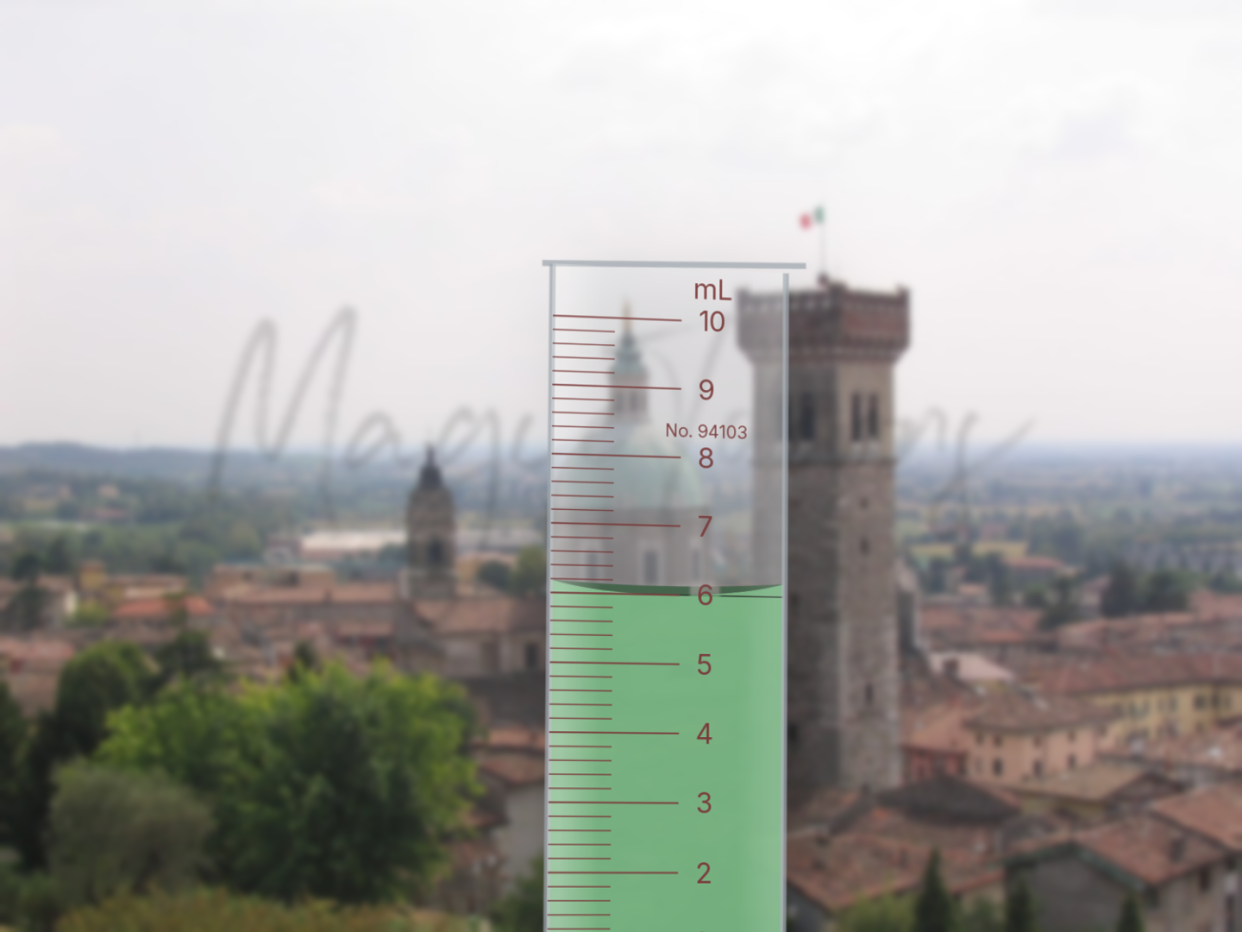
6 mL
